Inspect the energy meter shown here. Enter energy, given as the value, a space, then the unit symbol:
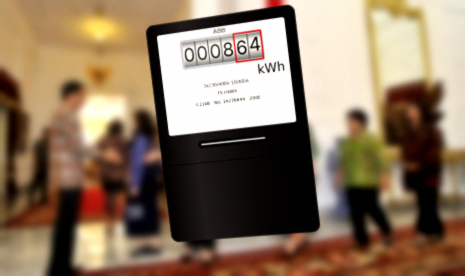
8.64 kWh
